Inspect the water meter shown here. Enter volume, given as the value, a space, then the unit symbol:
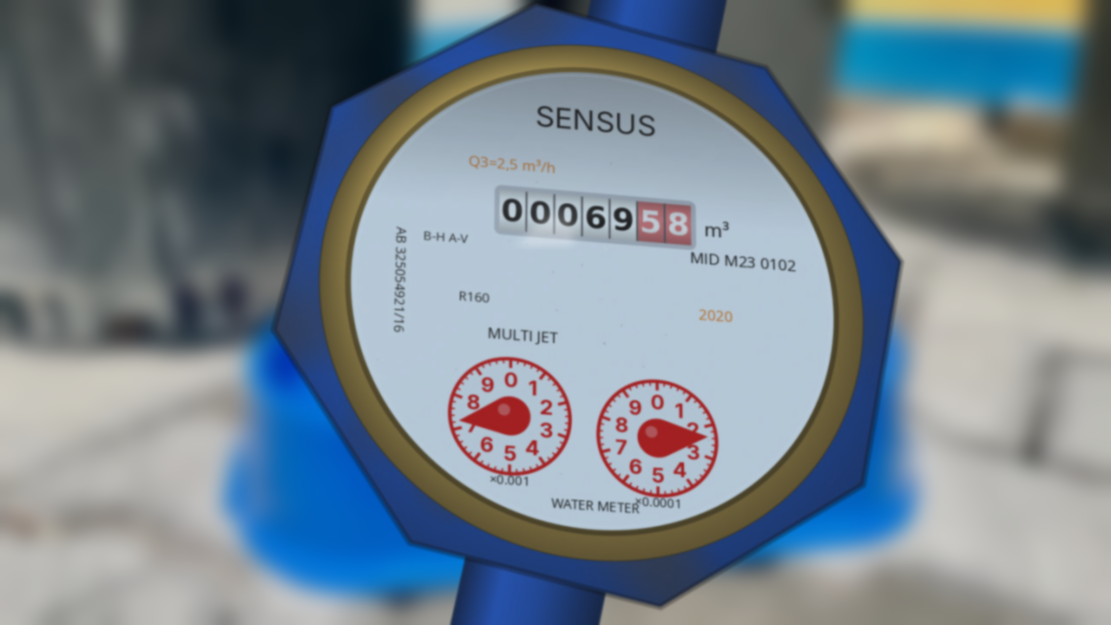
69.5872 m³
